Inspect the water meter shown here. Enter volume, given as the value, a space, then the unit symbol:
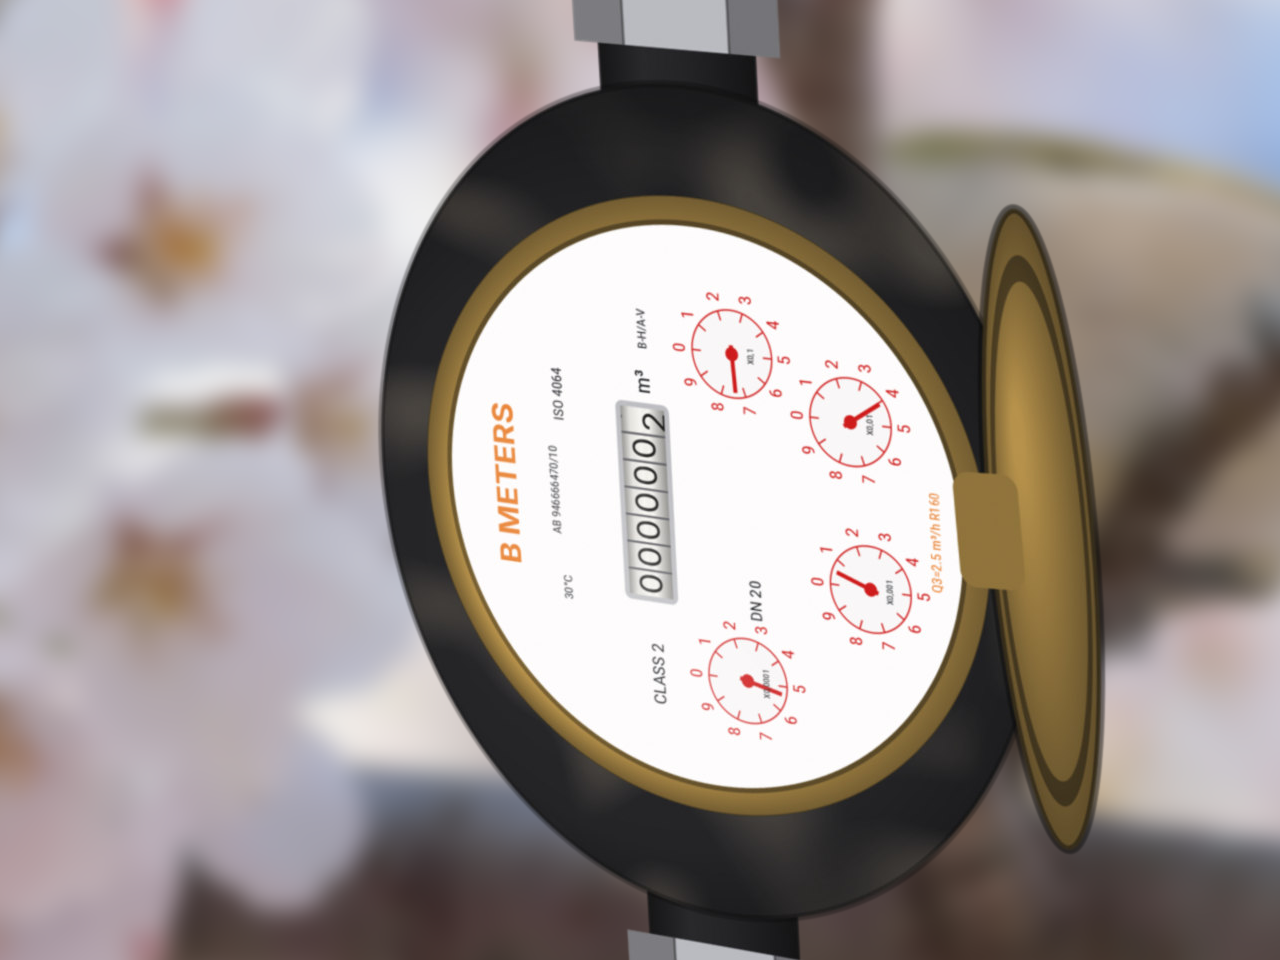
1.7405 m³
